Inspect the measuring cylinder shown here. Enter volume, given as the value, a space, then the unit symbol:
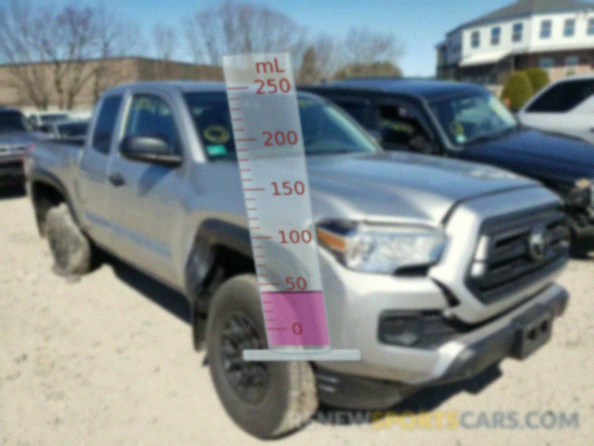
40 mL
